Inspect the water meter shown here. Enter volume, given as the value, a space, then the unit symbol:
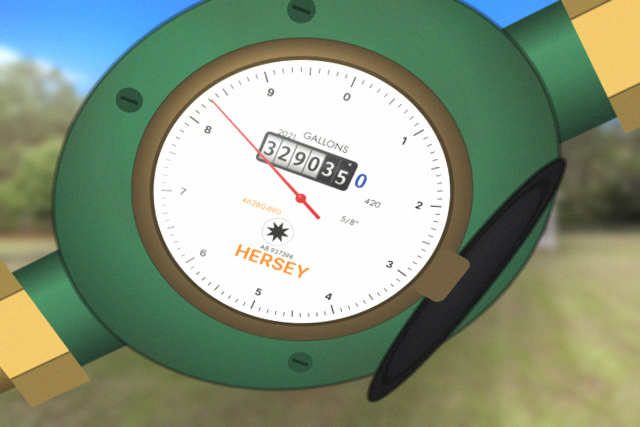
3290348.3 gal
